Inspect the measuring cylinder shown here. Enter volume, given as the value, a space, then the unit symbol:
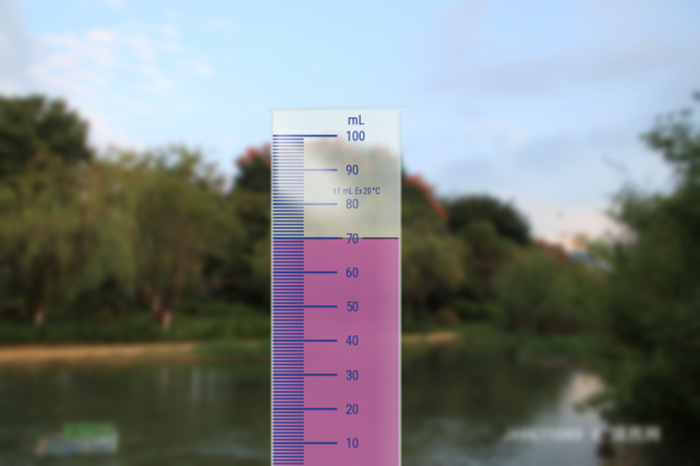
70 mL
